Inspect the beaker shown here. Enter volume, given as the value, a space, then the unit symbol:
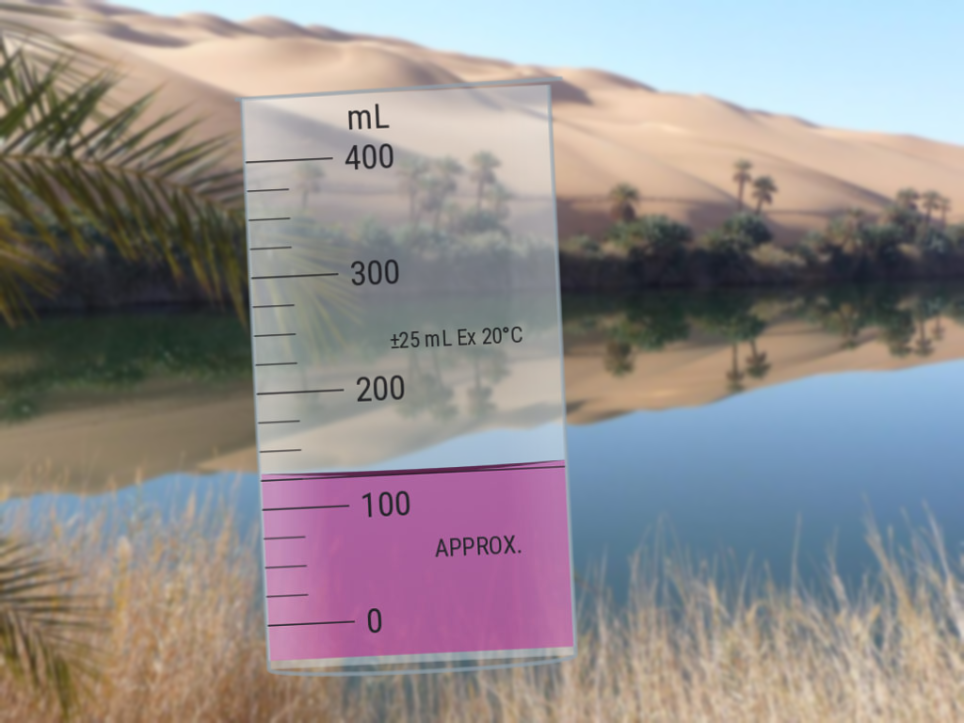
125 mL
